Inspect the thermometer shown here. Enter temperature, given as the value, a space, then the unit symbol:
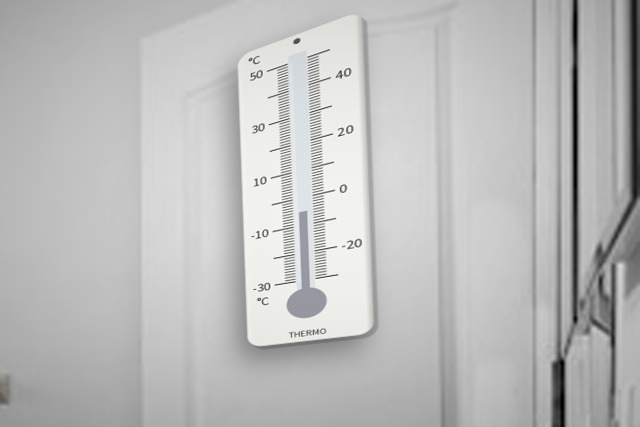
-5 °C
